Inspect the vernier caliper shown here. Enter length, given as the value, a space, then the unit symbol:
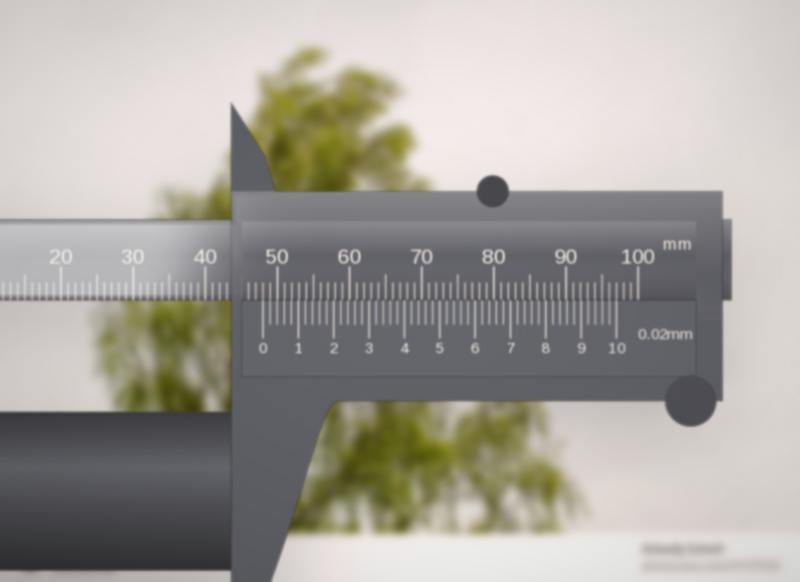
48.0 mm
